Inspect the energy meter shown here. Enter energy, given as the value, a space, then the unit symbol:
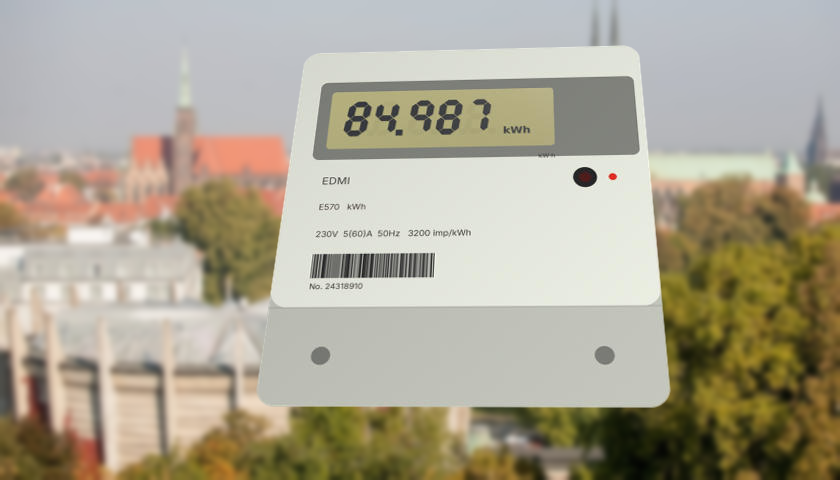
84.987 kWh
